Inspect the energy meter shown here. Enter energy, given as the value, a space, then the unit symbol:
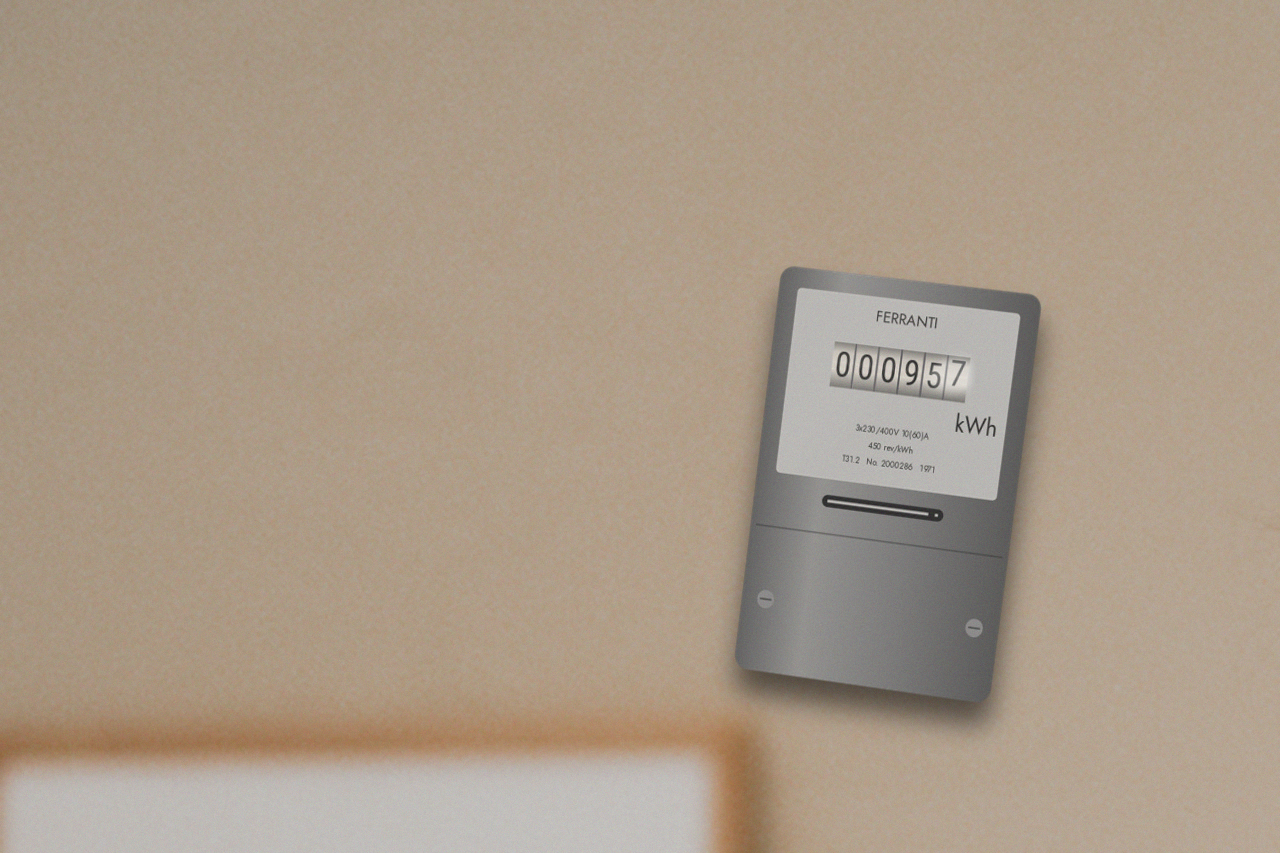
957 kWh
